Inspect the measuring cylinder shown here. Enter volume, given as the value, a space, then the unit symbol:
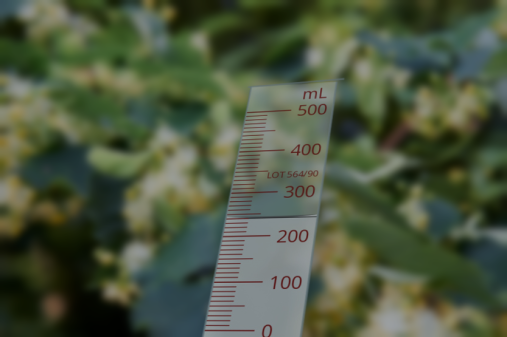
240 mL
